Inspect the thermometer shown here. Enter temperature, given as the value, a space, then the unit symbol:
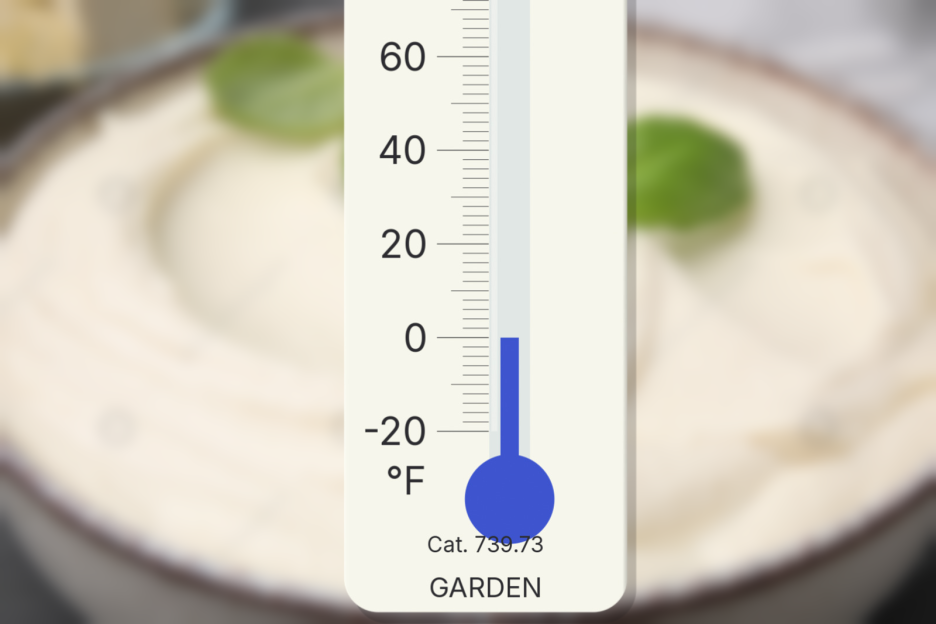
0 °F
